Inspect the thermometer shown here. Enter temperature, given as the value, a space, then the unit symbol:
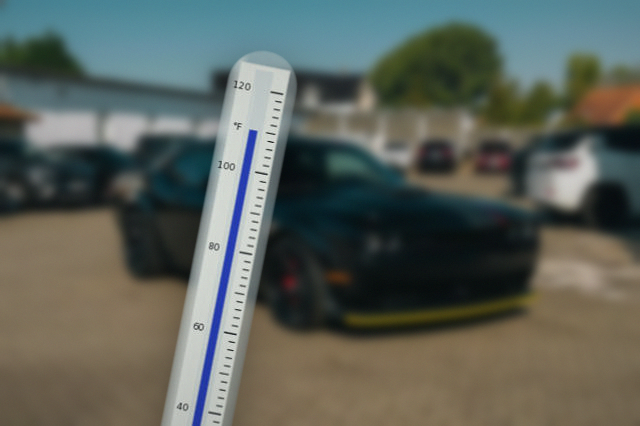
110 °F
